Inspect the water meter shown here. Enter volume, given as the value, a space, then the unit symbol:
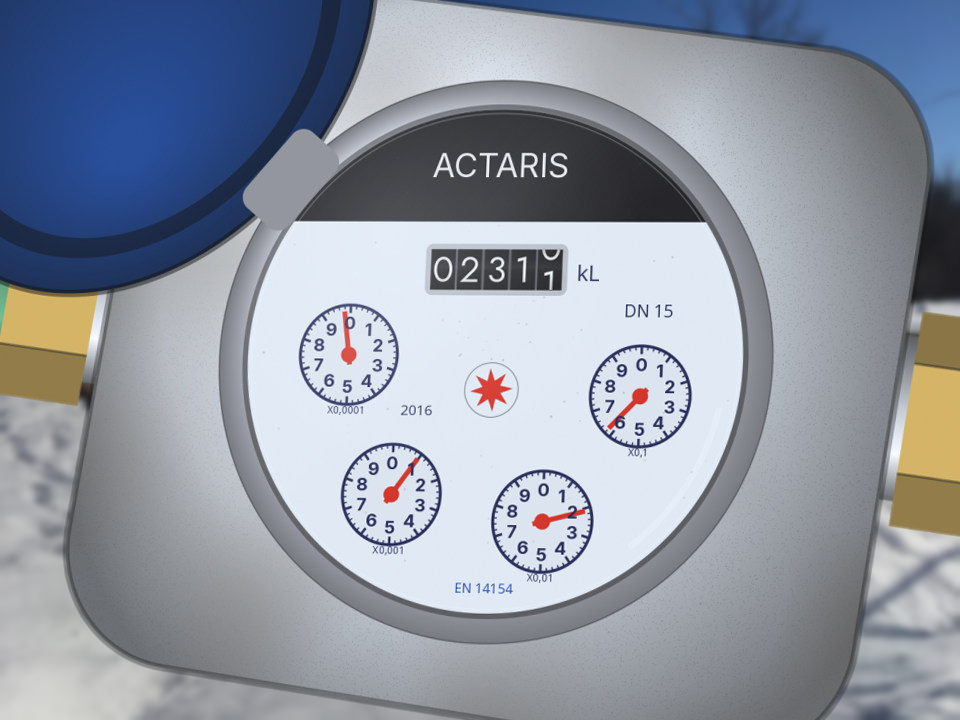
2310.6209 kL
